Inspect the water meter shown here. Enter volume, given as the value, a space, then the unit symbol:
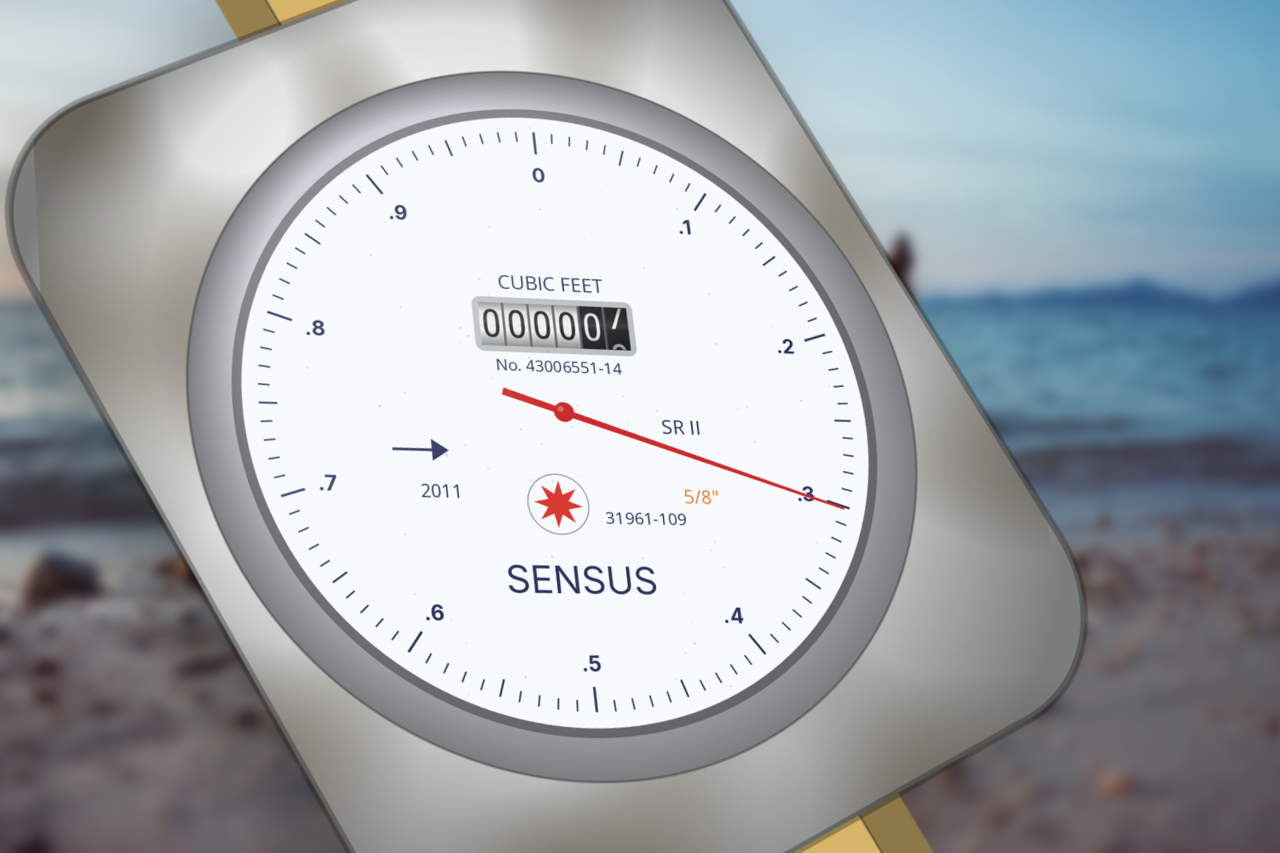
7.30 ft³
